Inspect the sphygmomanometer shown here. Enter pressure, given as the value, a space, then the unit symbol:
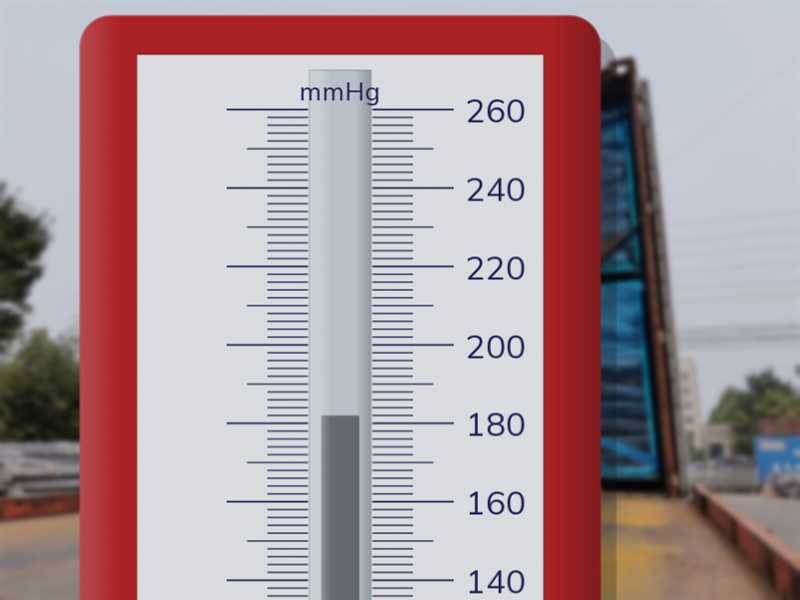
182 mmHg
